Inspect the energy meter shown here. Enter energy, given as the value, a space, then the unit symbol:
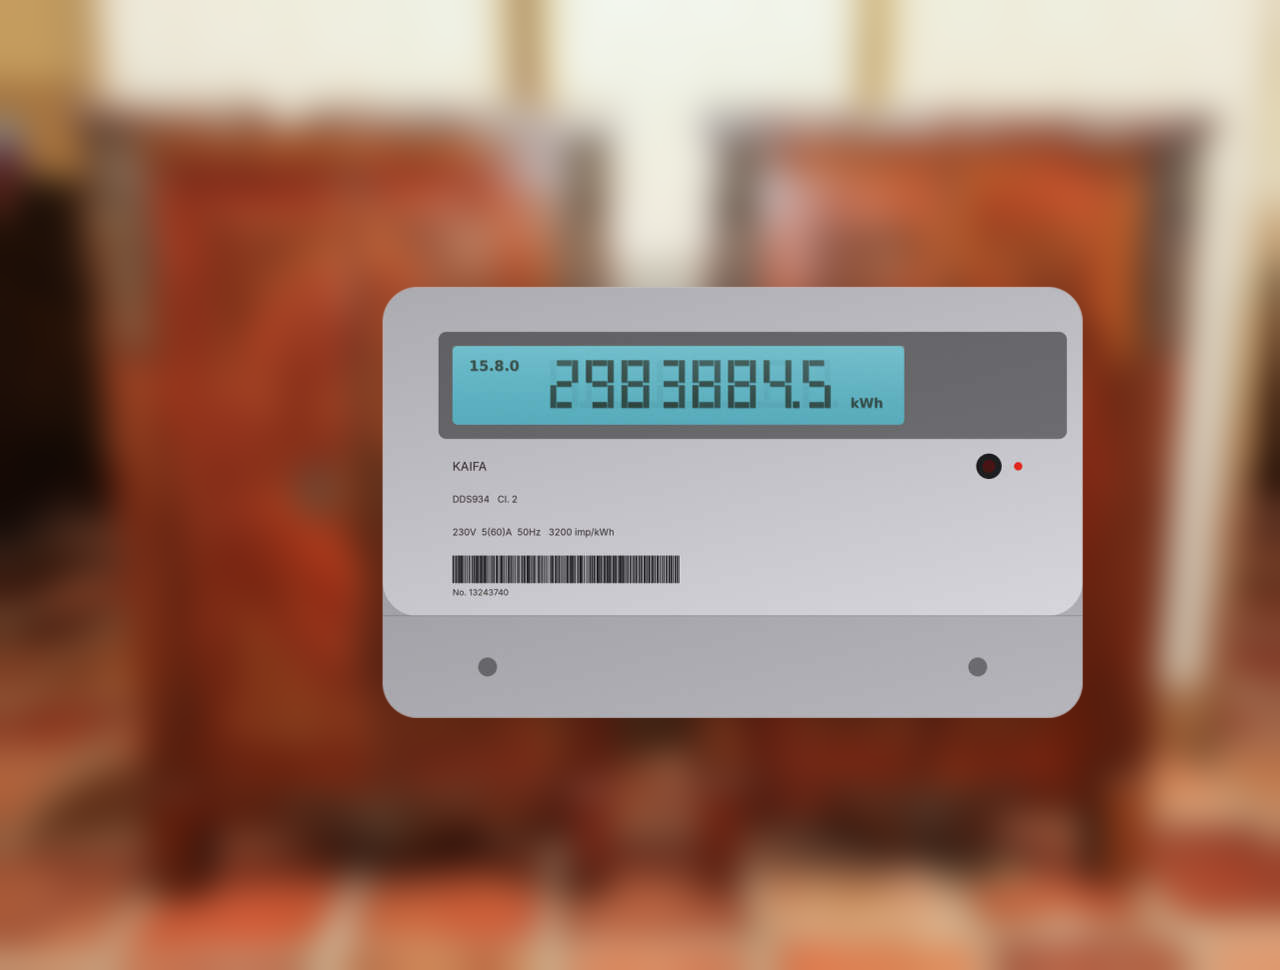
2983884.5 kWh
